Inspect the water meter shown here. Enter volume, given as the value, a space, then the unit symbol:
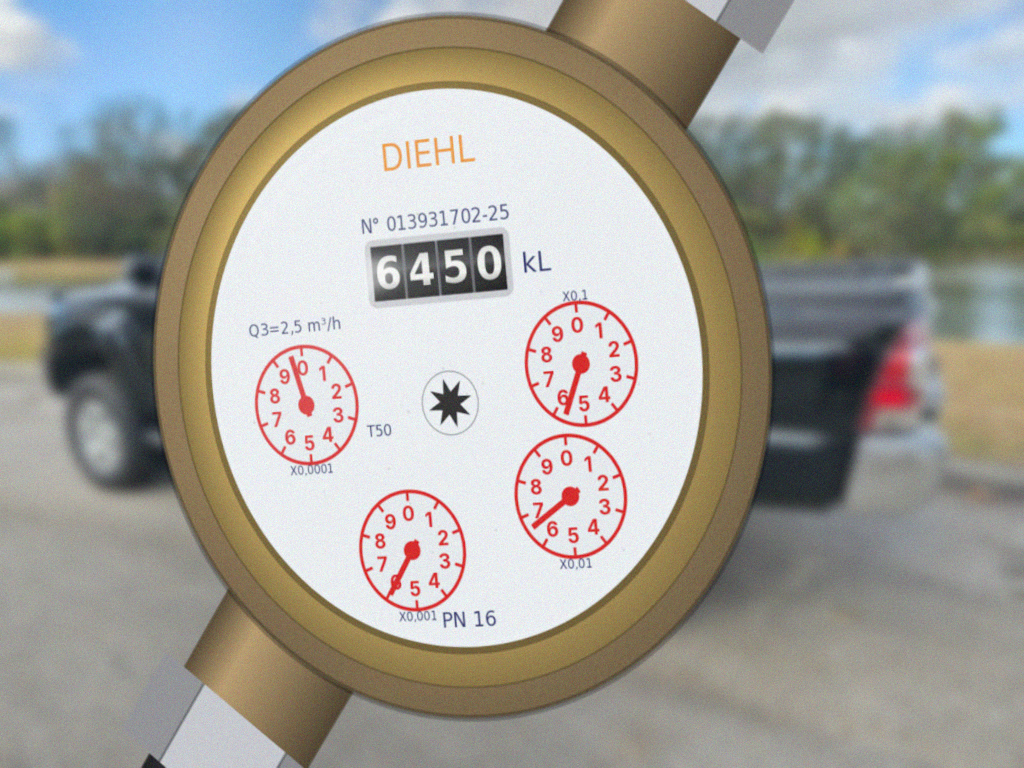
6450.5659 kL
